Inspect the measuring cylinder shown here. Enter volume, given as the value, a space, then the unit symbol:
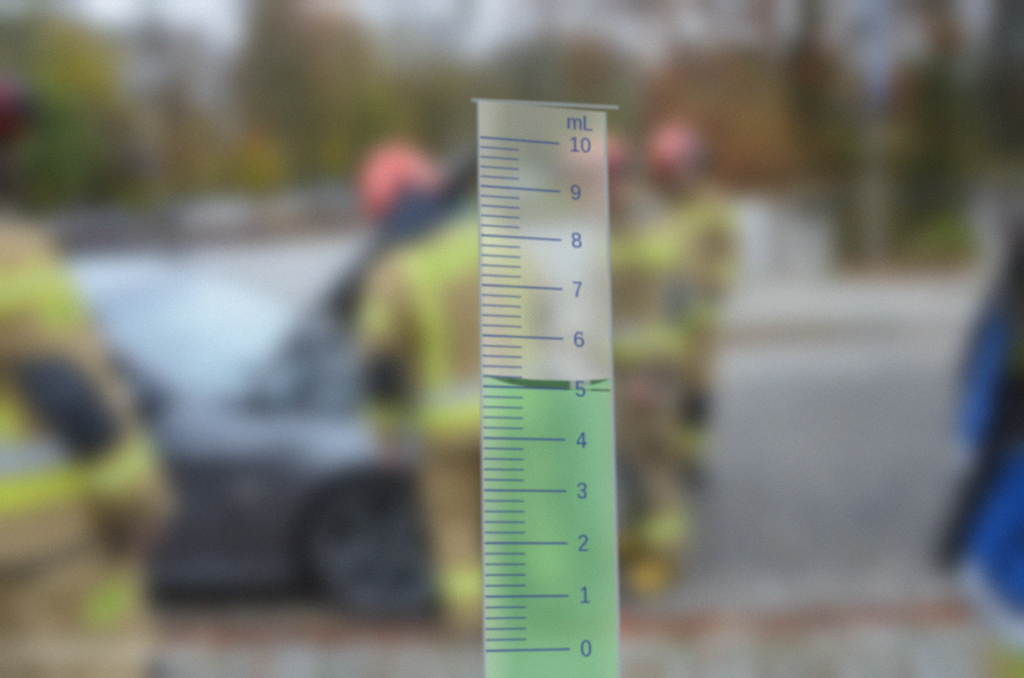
5 mL
